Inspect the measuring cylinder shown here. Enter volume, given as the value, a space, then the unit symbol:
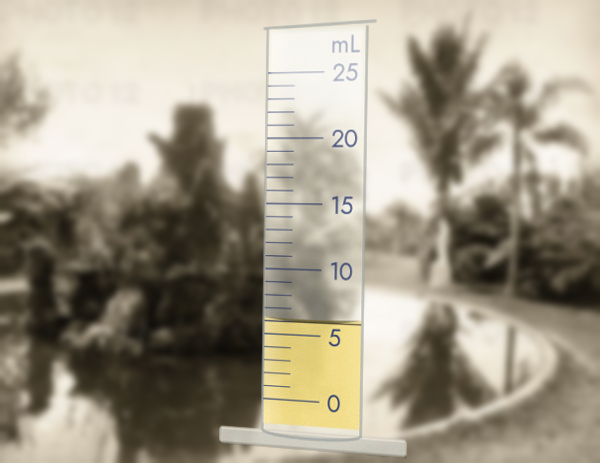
6 mL
